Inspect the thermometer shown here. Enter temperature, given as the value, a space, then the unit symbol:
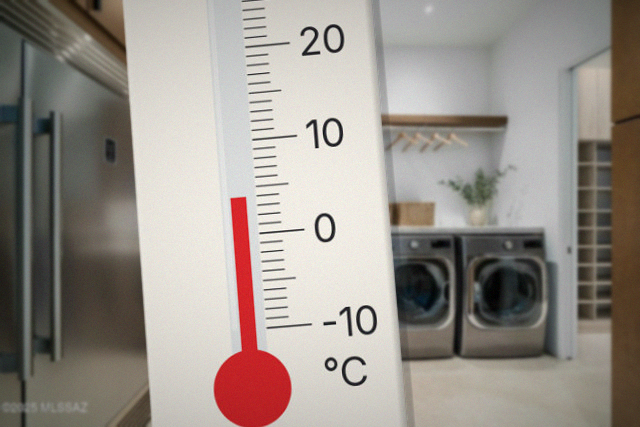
4 °C
